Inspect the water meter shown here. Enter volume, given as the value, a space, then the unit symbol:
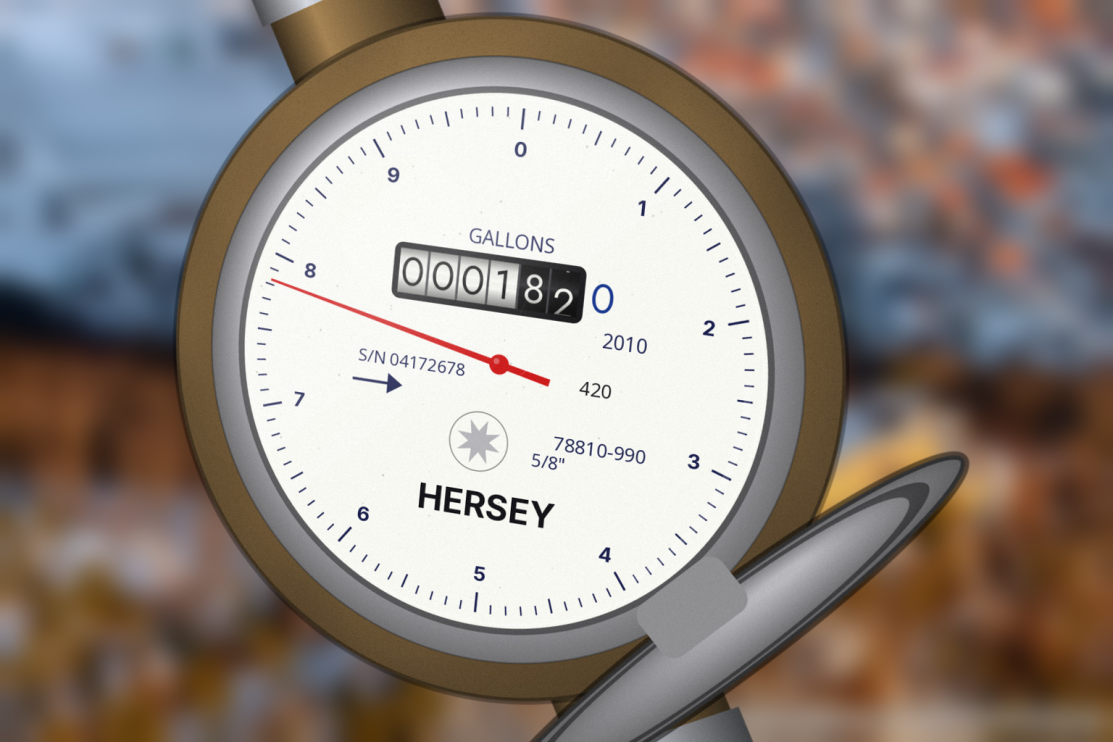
1817.8 gal
